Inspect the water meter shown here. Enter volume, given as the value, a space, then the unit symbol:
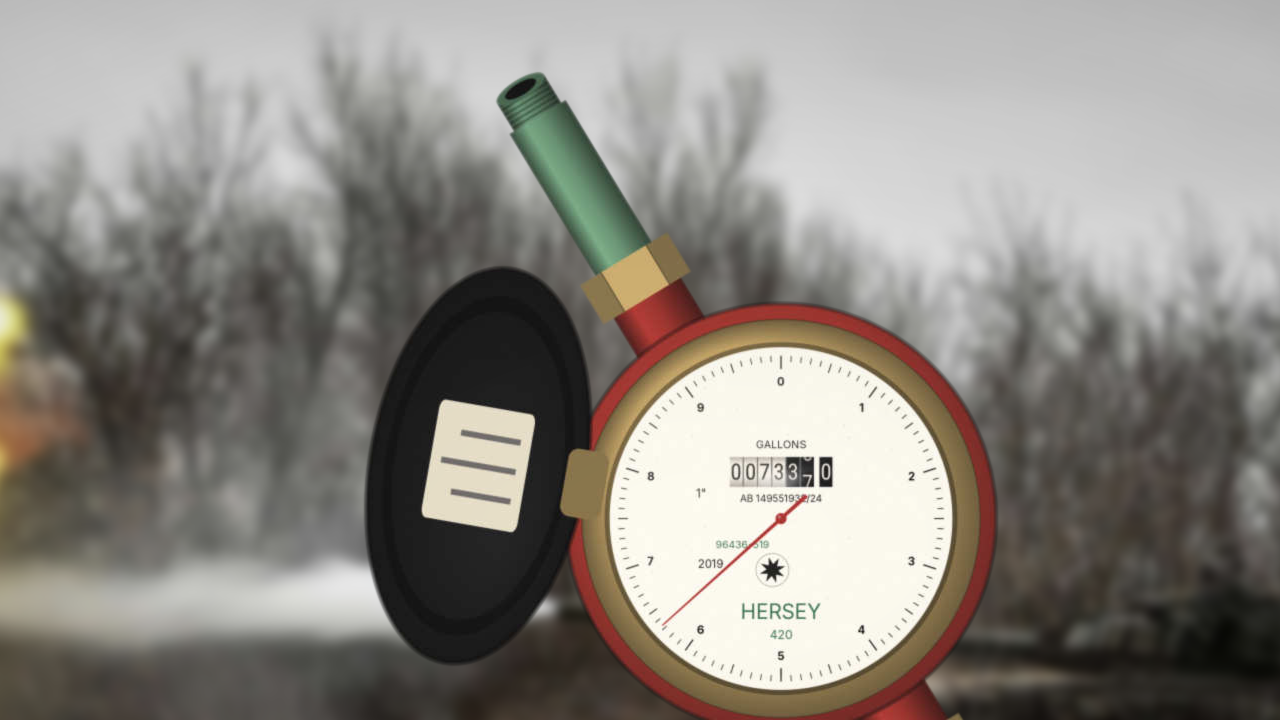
73366.3 gal
